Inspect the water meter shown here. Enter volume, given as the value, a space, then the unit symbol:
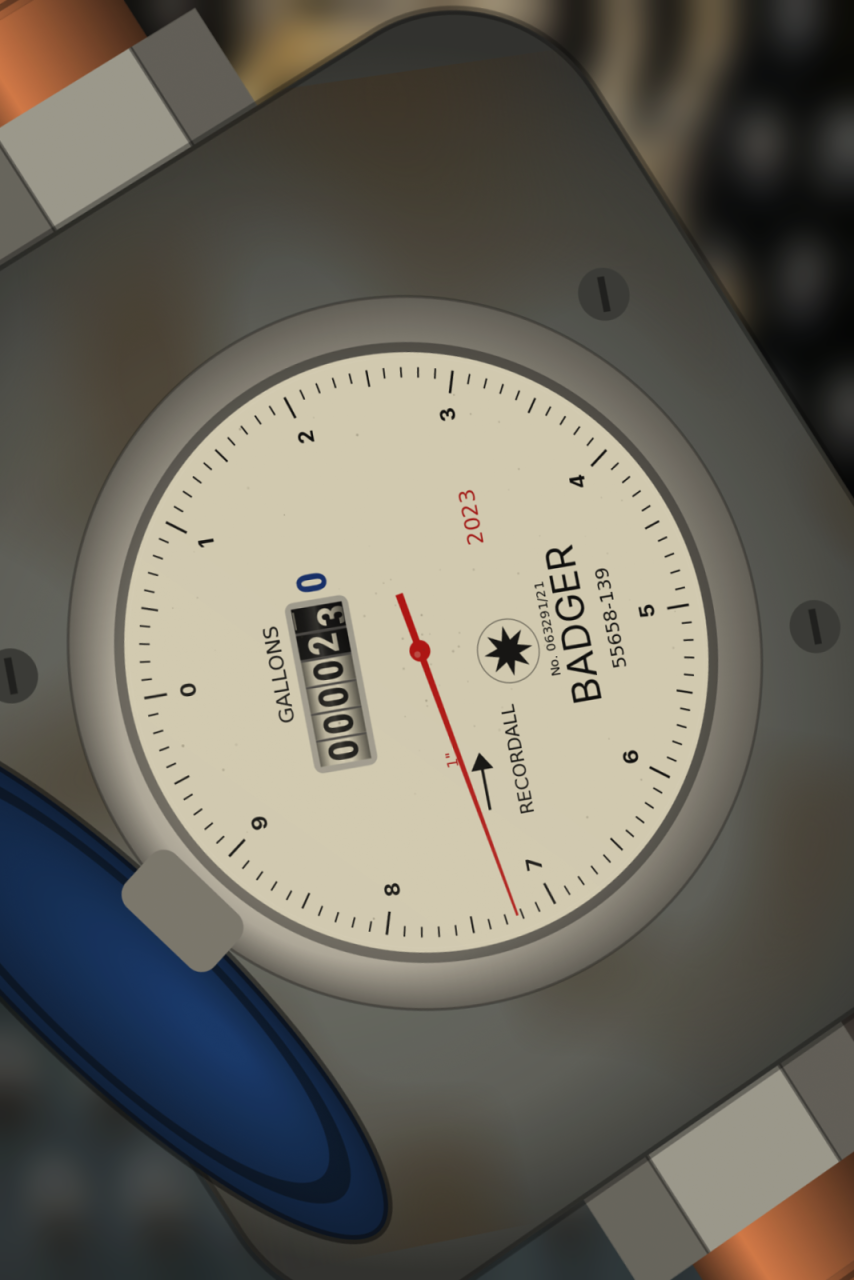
227.2 gal
